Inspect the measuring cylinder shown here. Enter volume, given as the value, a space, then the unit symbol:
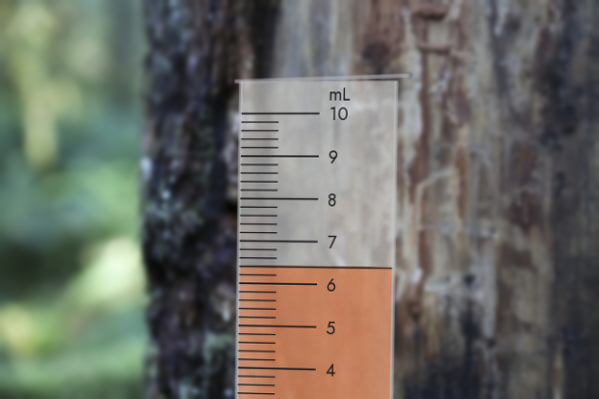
6.4 mL
